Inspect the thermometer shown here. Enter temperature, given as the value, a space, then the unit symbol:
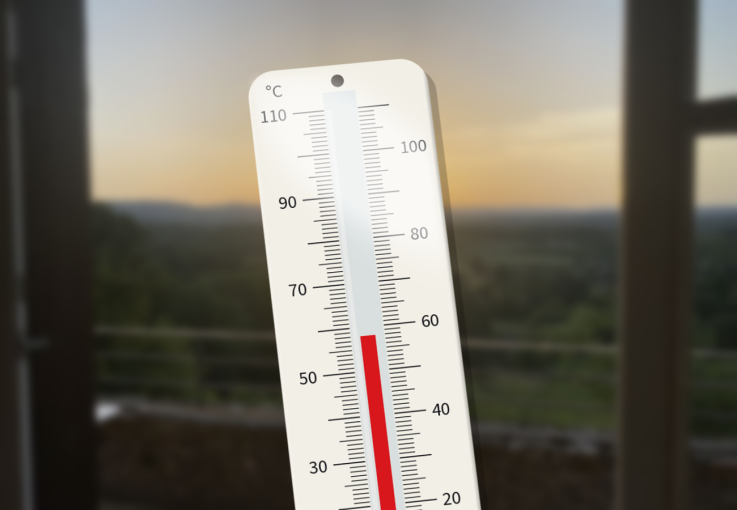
58 °C
